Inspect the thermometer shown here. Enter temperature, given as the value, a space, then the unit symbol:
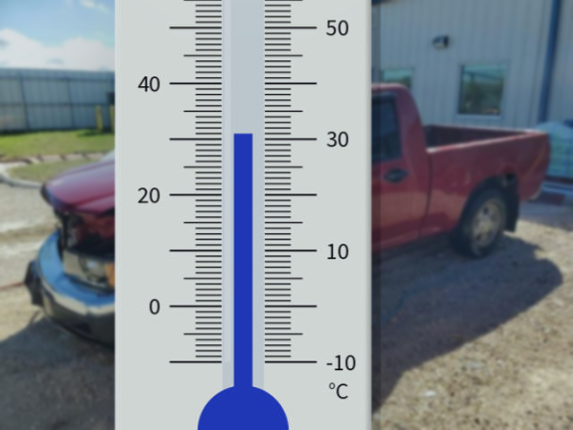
31 °C
